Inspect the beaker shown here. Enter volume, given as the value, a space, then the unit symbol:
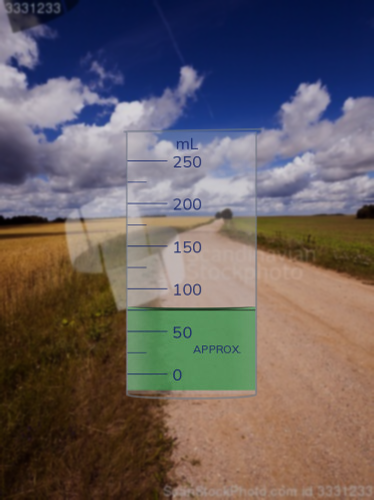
75 mL
